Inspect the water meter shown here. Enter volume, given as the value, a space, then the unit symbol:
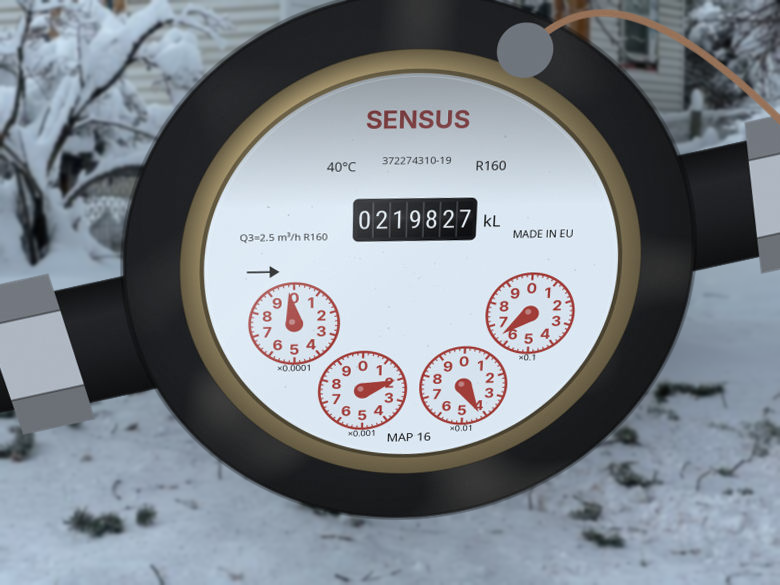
219827.6419 kL
